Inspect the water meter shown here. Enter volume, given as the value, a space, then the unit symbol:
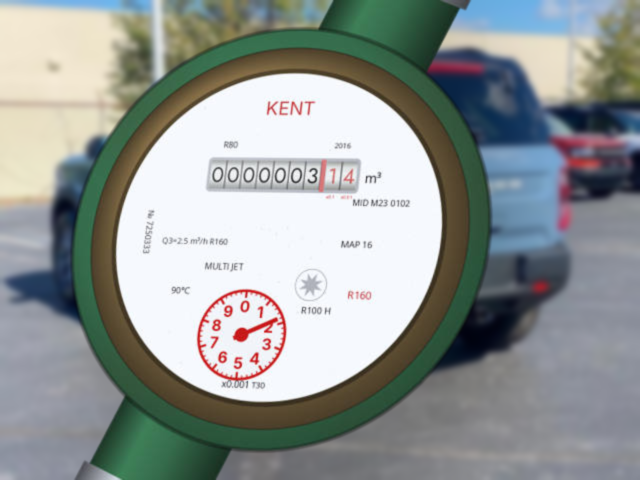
3.141 m³
